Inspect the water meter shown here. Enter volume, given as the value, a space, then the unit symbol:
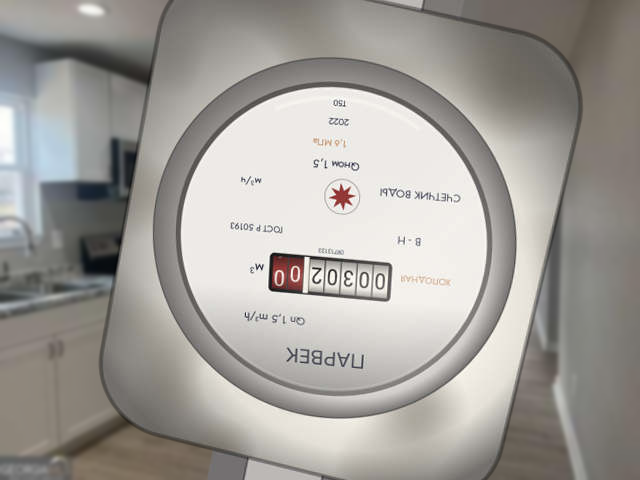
302.00 m³
